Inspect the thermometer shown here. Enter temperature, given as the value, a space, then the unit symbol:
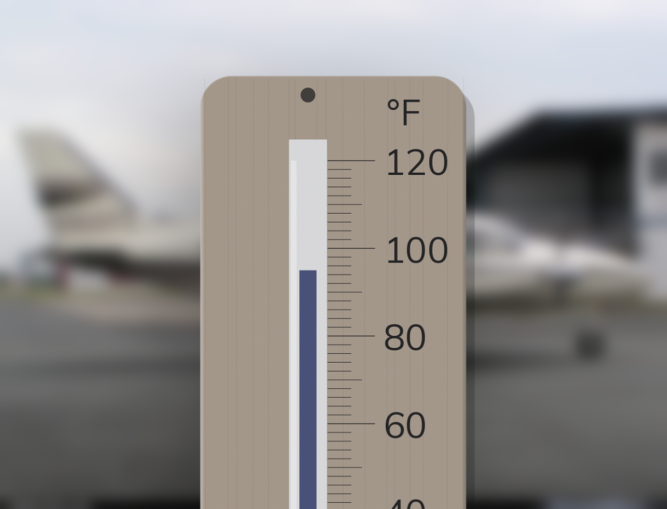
95 °F
